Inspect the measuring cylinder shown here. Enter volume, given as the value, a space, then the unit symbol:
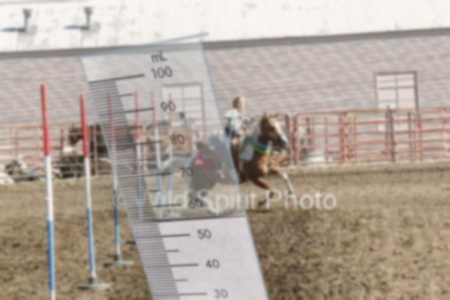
55 mL
